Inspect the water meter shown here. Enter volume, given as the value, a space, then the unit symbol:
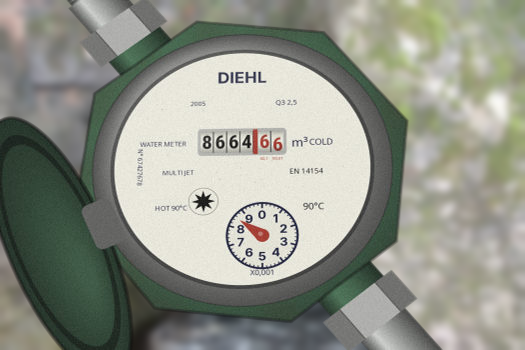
8664.658 m³
